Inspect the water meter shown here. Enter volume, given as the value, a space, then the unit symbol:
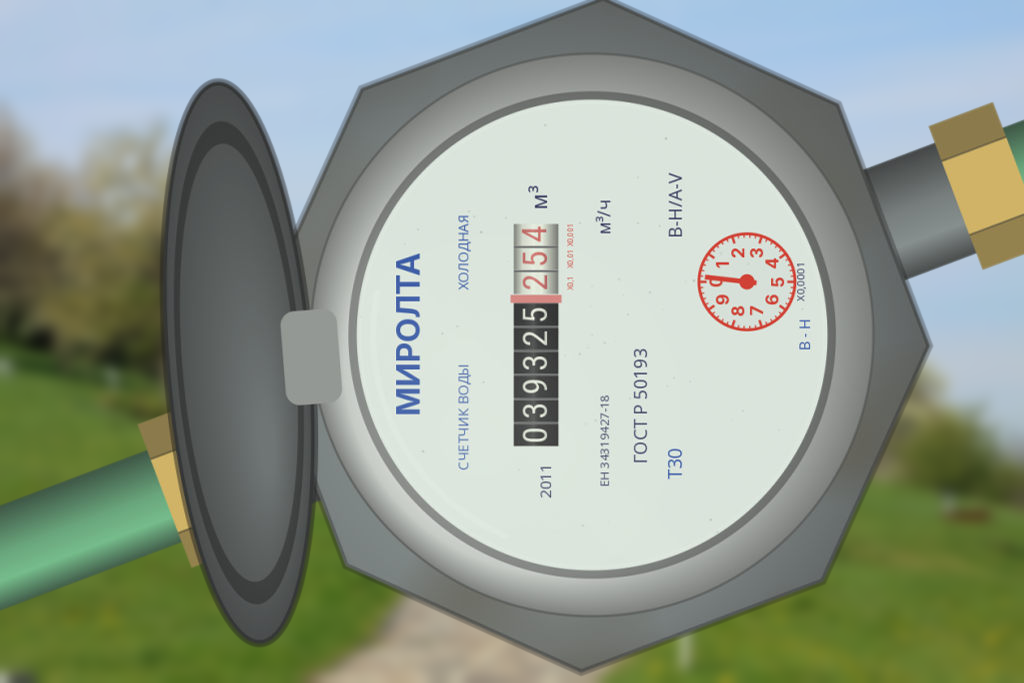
39325.2540 m³
